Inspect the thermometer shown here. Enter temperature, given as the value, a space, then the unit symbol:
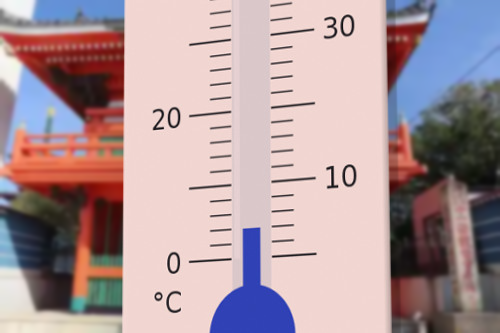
4 °C
